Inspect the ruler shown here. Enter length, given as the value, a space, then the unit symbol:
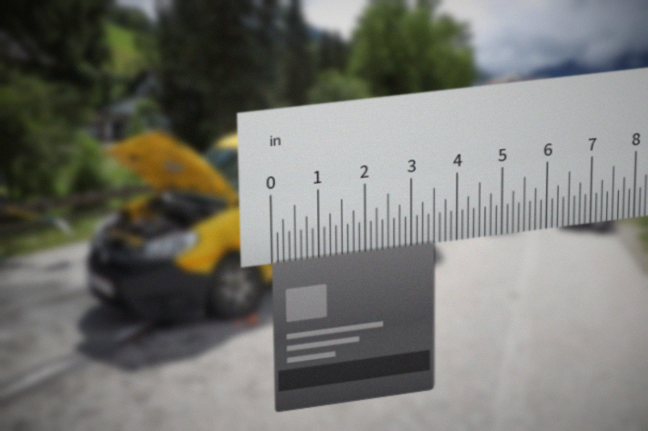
3.5 in
